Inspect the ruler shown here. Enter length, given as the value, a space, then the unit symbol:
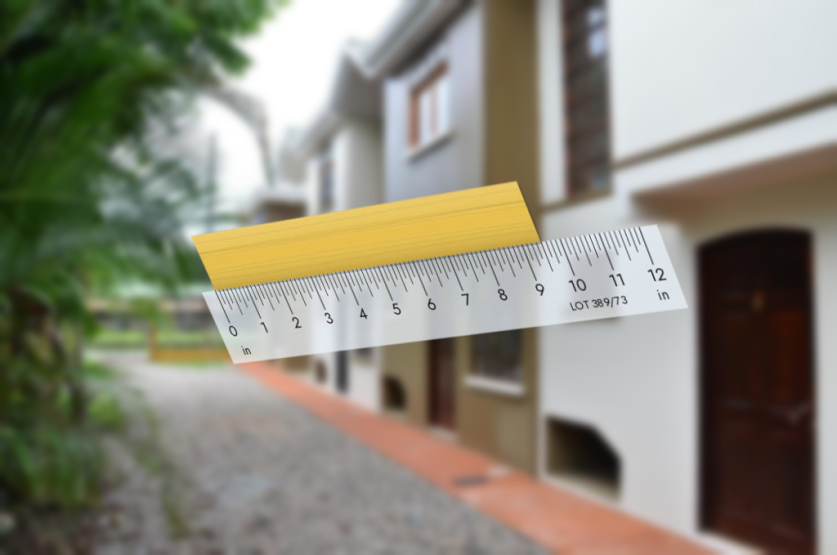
9.5 in
